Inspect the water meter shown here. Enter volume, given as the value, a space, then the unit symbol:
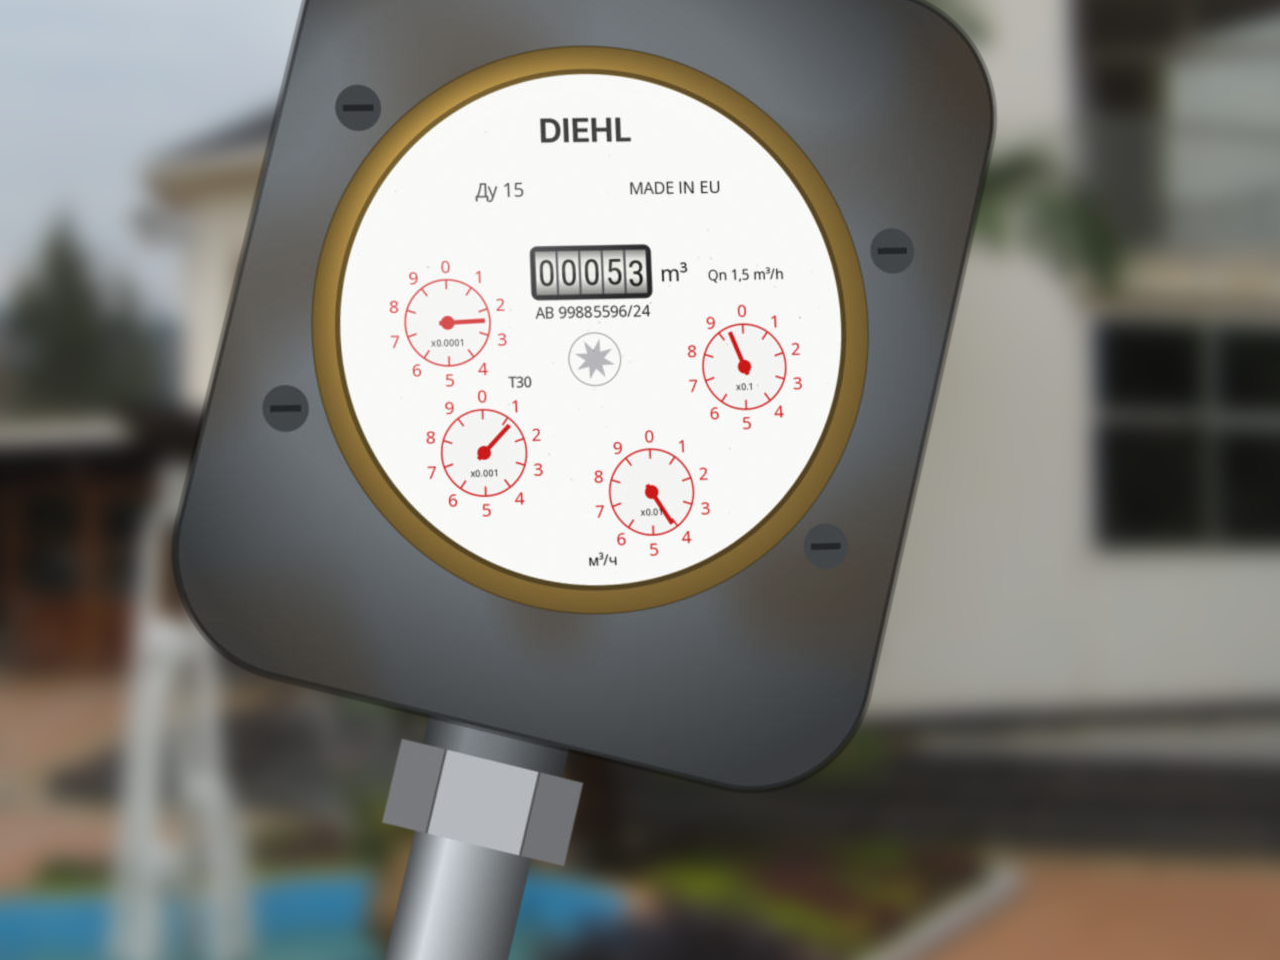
52.9412 m³
